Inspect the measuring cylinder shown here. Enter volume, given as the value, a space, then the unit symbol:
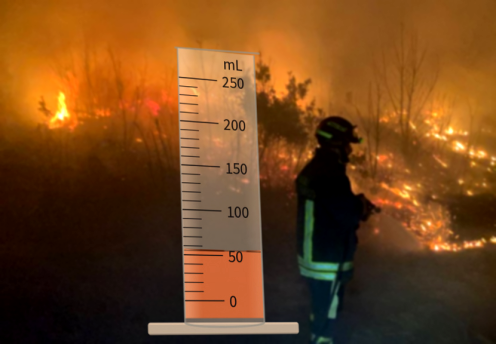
55 mL
